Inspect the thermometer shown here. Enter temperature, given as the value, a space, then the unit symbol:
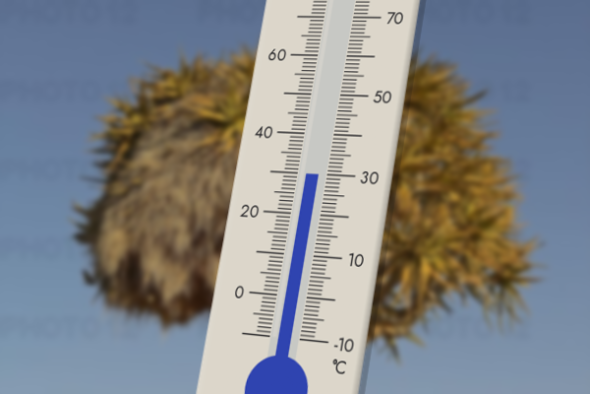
30 °C
